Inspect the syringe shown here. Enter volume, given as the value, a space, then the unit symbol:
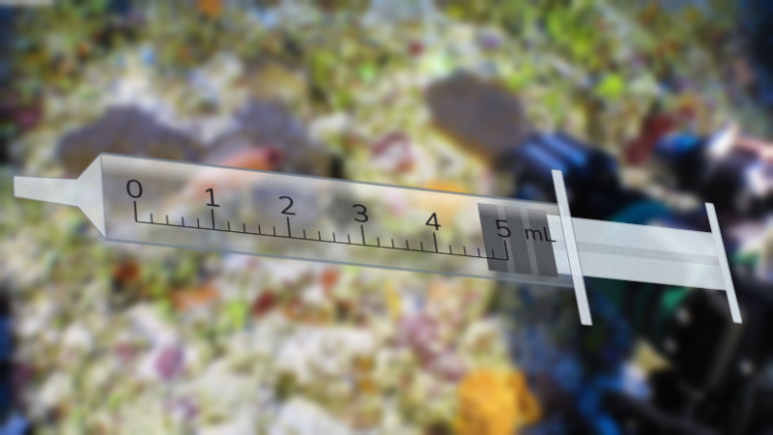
4.7 mL
